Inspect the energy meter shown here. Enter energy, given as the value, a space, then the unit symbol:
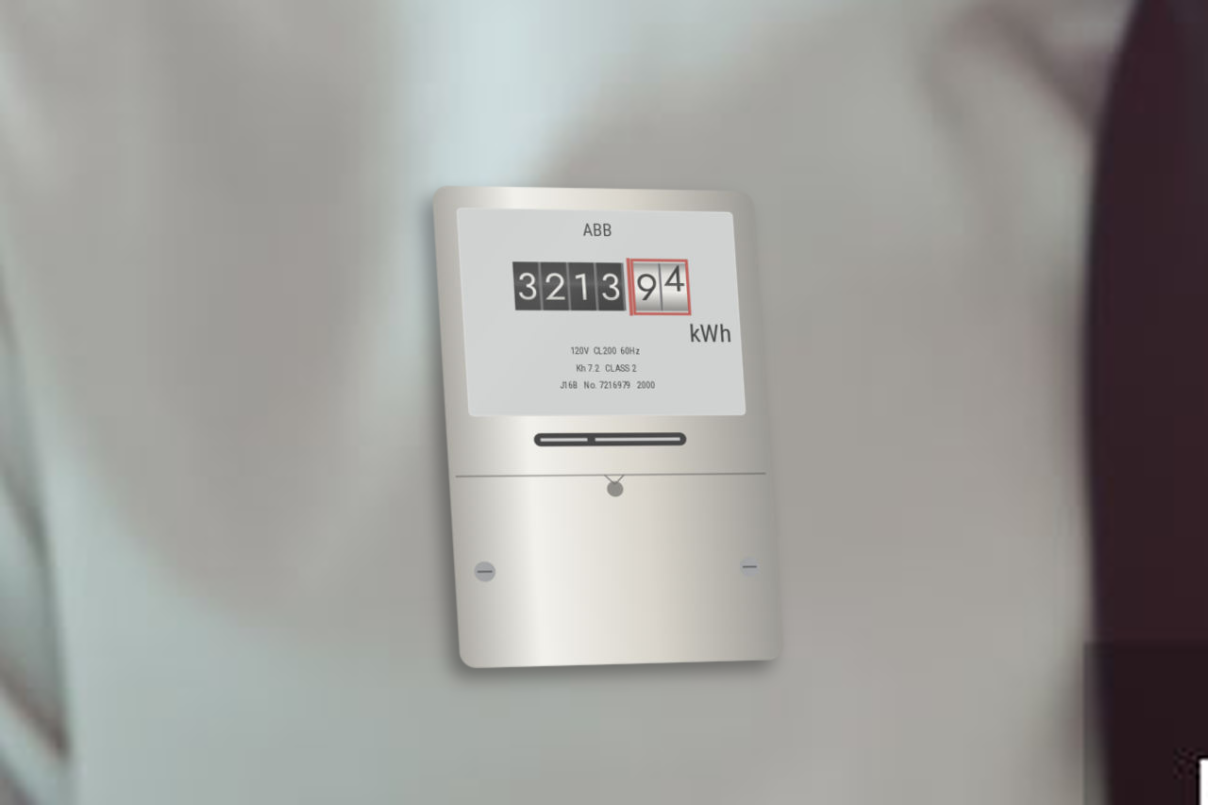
3213.94 kWh
